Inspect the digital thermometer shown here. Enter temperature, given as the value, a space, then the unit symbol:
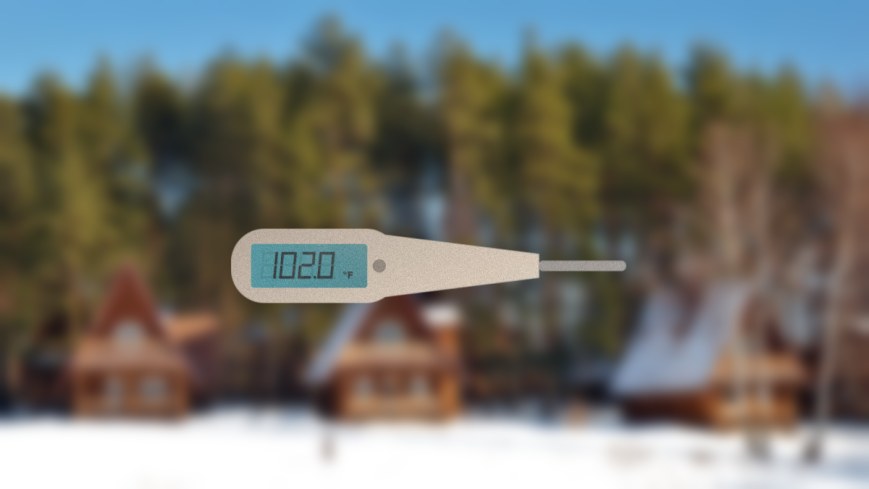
102.0 °F
